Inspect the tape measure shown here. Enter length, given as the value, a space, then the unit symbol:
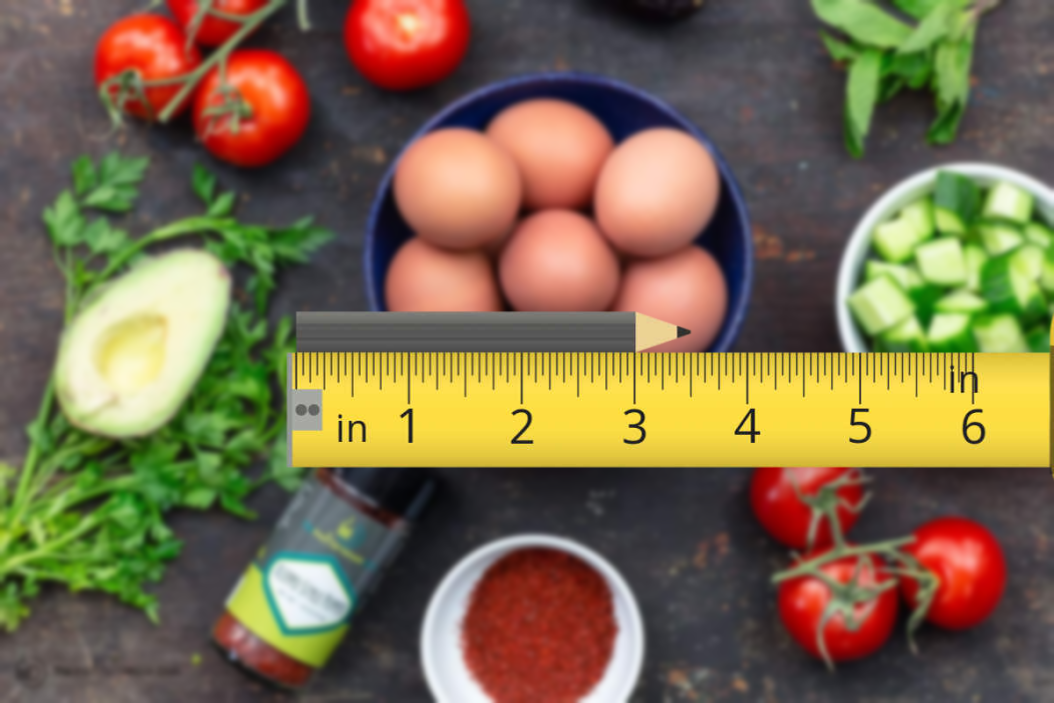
3.5 in
